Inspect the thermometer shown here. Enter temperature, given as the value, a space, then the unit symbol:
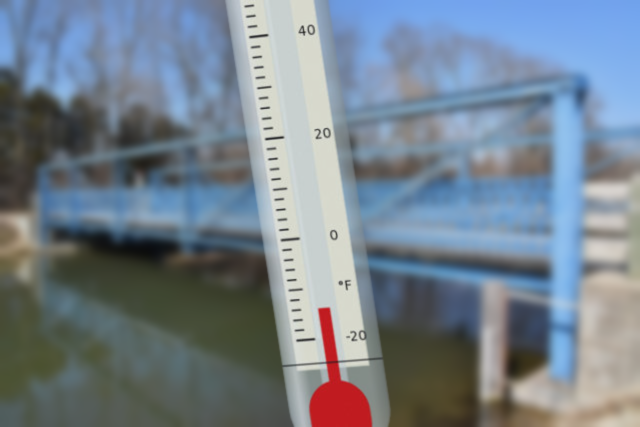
-14 °F
